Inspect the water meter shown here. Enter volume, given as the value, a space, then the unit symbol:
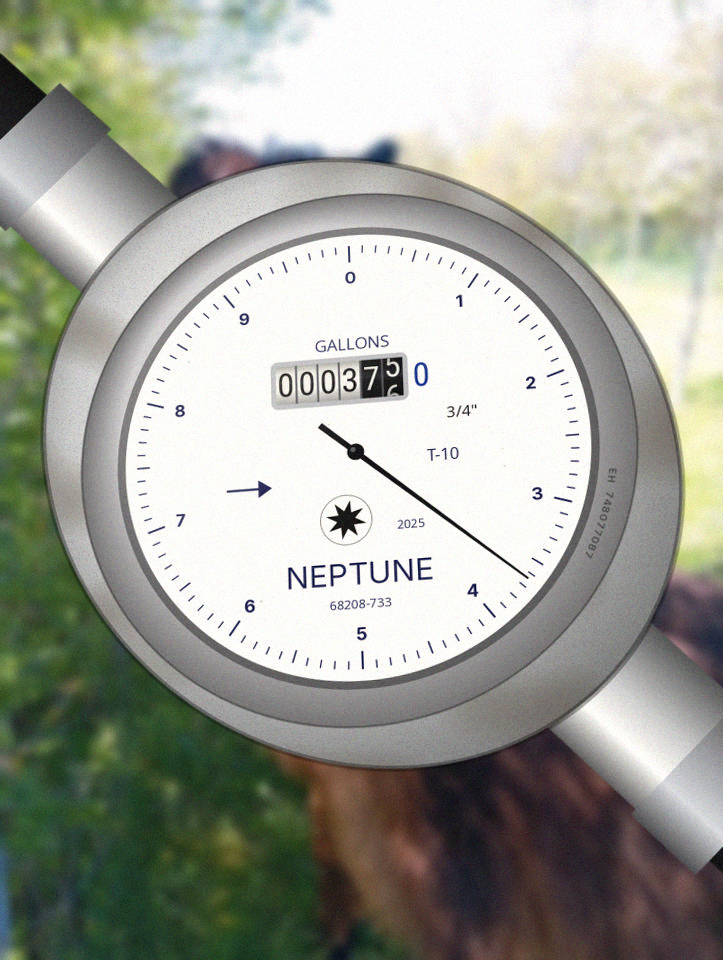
3753.6 gal
